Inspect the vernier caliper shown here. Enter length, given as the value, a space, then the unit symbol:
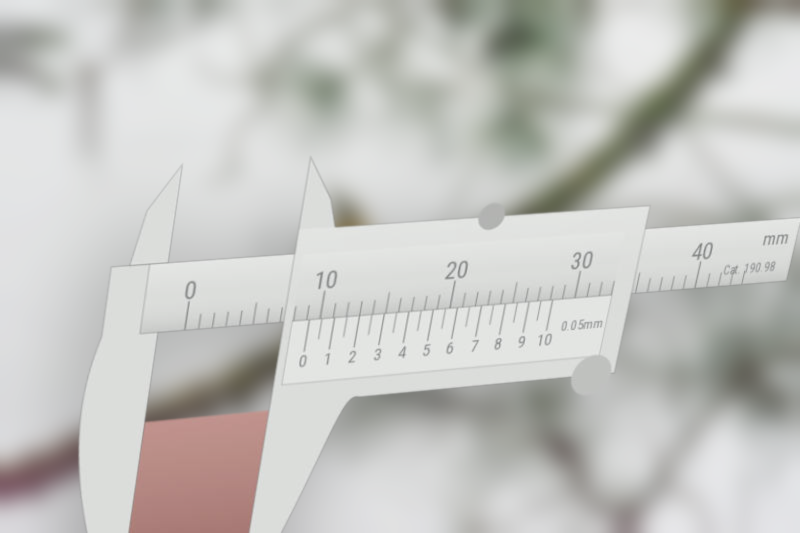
9.2 mm
